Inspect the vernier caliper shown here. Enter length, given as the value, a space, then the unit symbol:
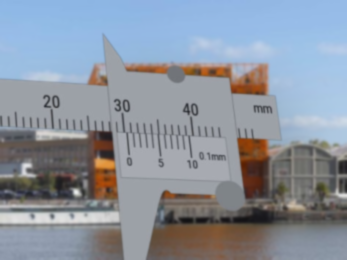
30.4 mm
